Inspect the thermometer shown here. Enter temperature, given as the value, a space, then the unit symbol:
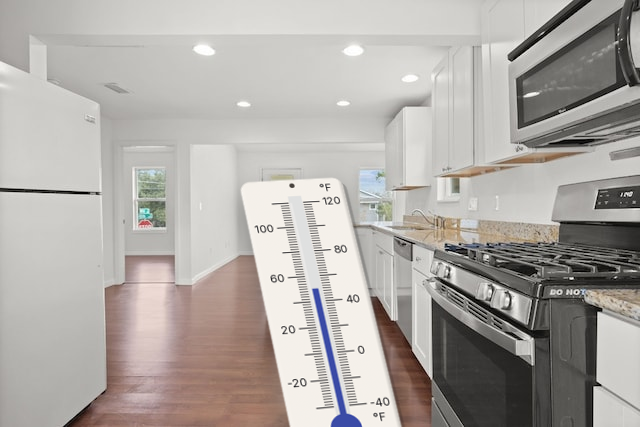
50 °F
